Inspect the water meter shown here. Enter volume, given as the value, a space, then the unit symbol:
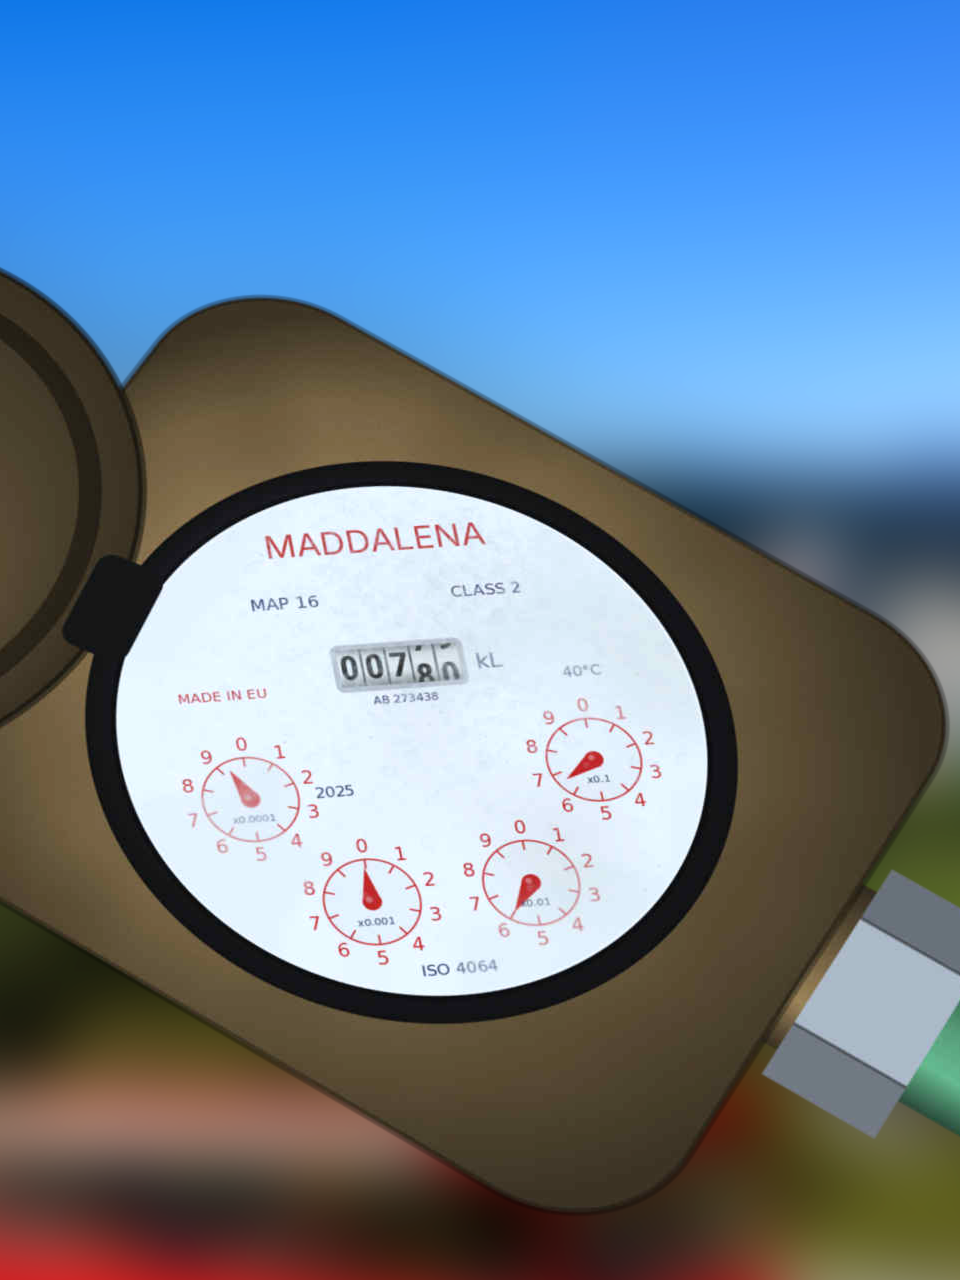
779.6599 kL
